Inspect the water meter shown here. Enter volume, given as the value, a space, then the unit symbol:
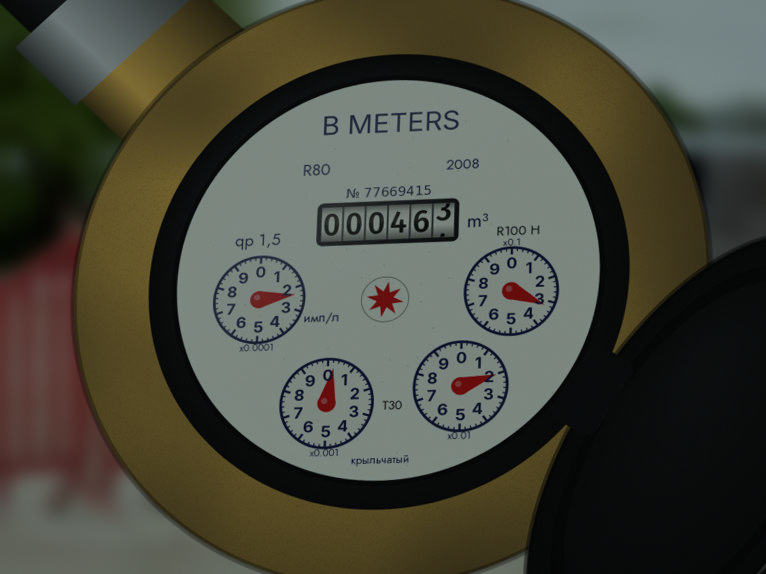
463.3202 m³
